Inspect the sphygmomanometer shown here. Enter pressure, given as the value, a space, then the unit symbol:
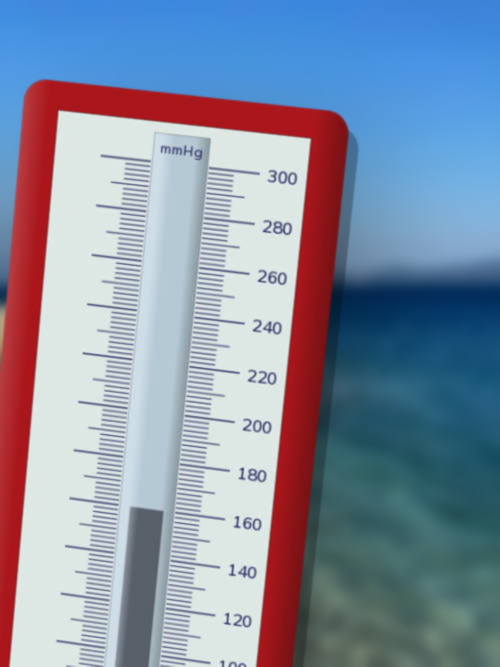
160 mmHg
